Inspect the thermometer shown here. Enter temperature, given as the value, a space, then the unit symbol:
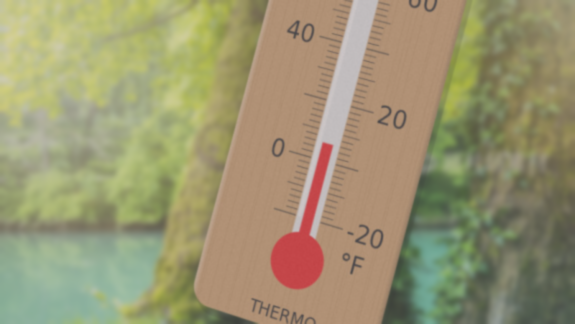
6 °F
